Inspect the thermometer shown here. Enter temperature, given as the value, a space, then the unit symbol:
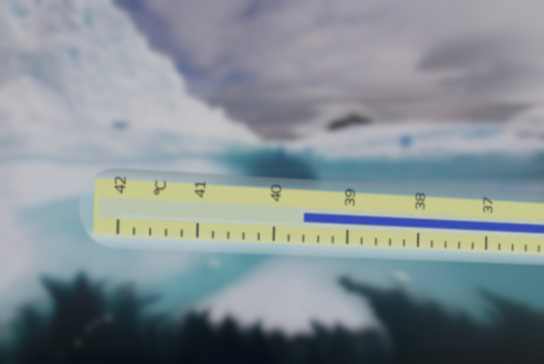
39.6 °C
